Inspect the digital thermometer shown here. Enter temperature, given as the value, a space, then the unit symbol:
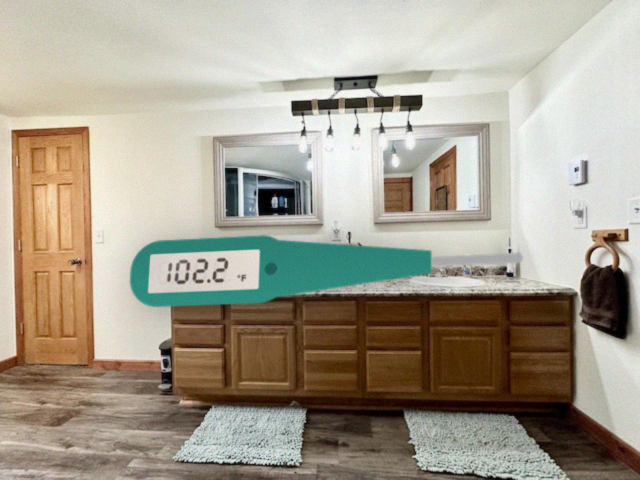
102.2 °F
